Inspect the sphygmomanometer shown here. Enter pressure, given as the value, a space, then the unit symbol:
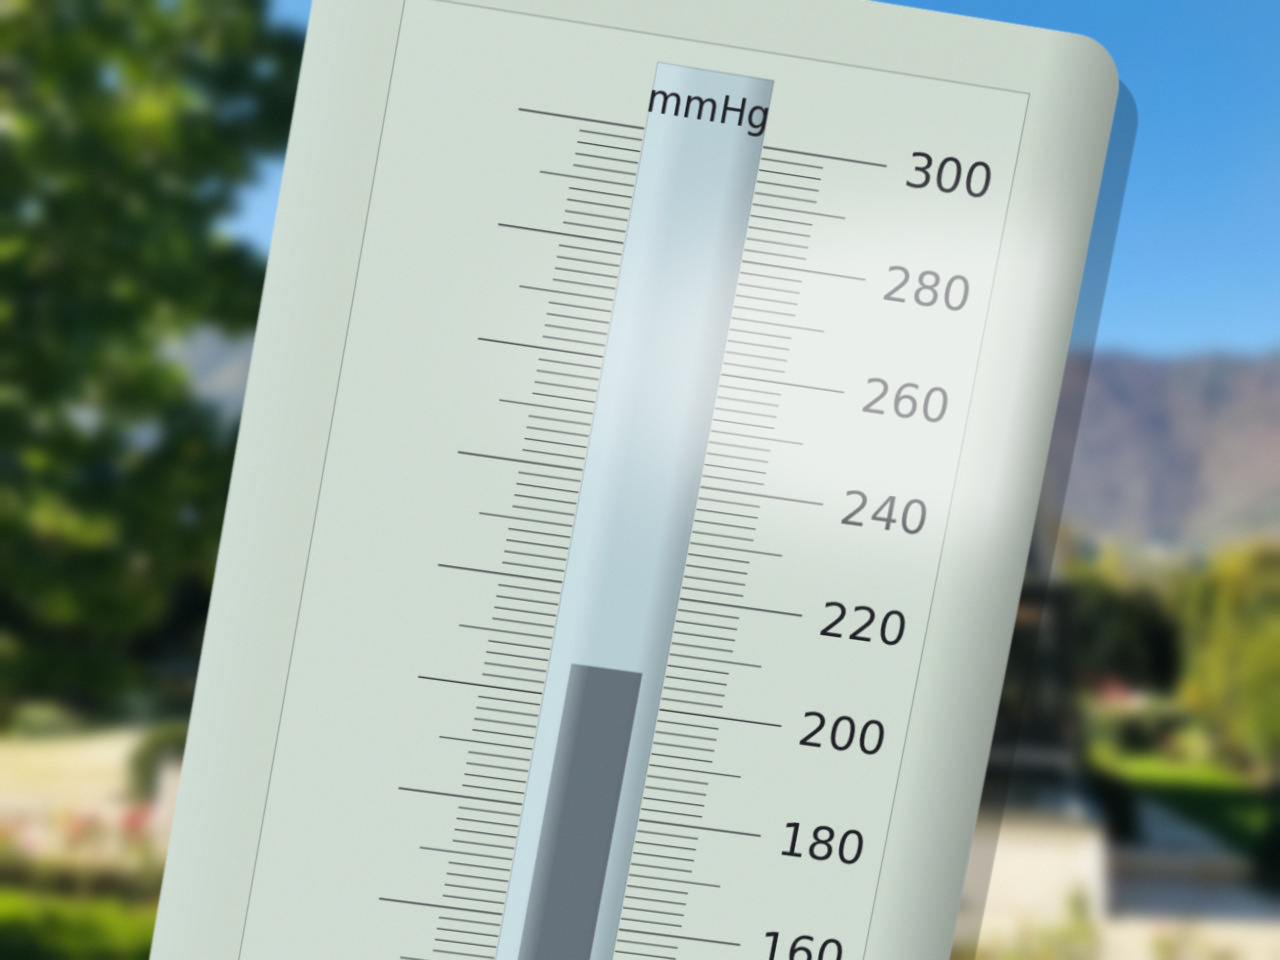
206 mmHg
